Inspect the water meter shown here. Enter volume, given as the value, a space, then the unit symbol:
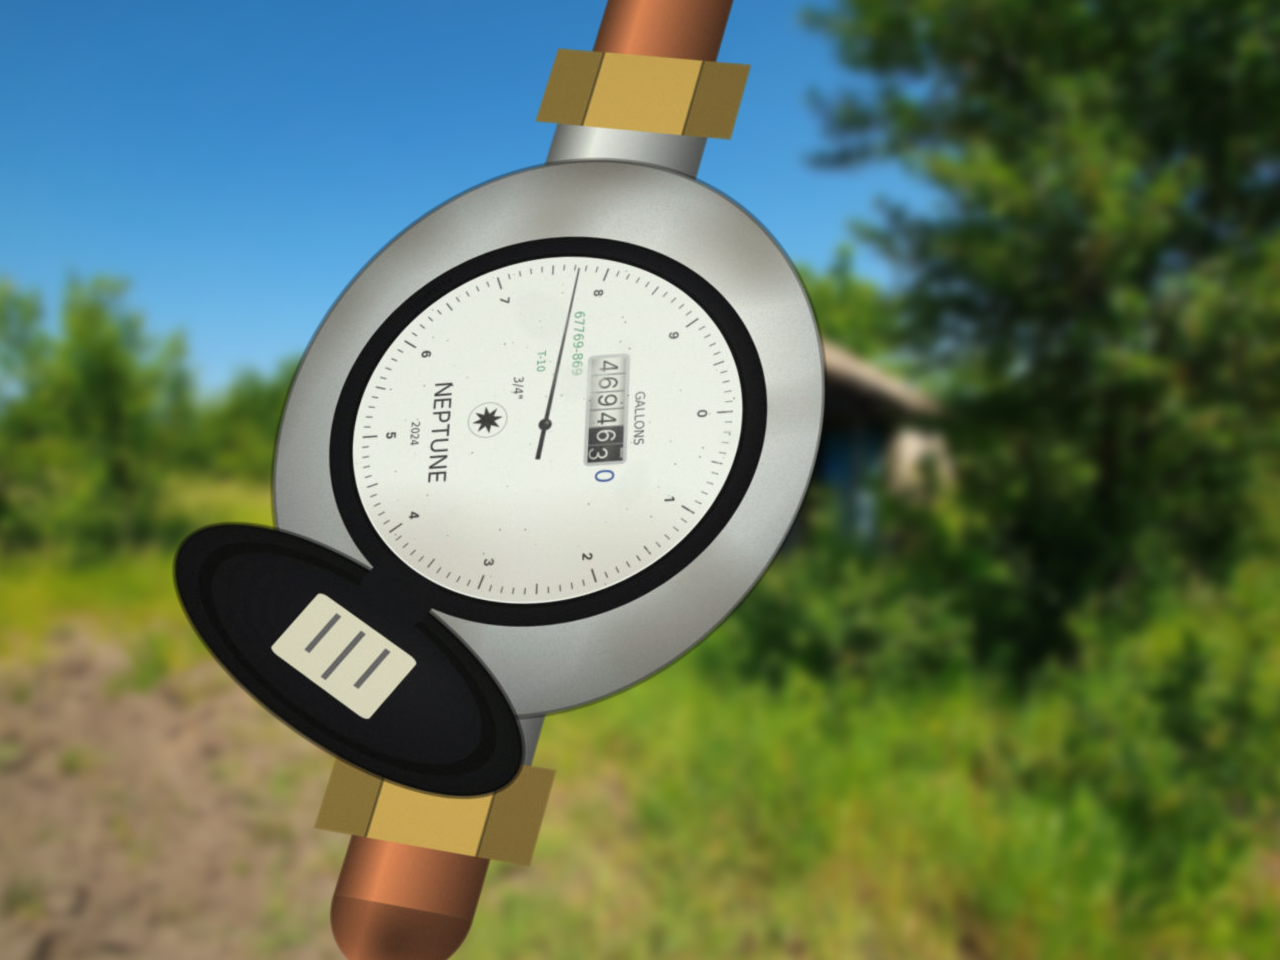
4694627.7 gal
